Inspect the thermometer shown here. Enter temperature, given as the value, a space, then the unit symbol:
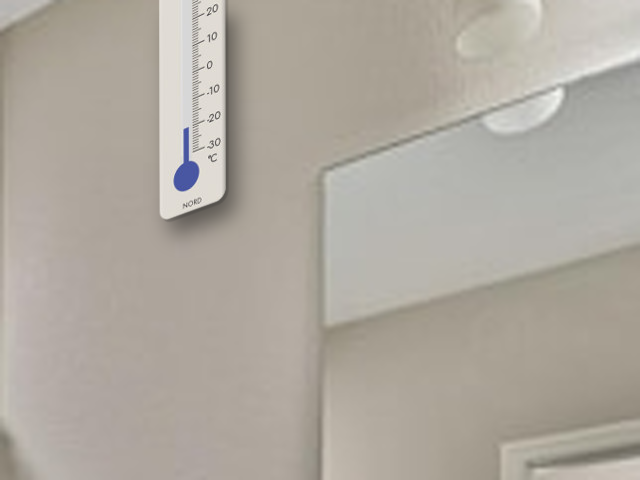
-20 °C
